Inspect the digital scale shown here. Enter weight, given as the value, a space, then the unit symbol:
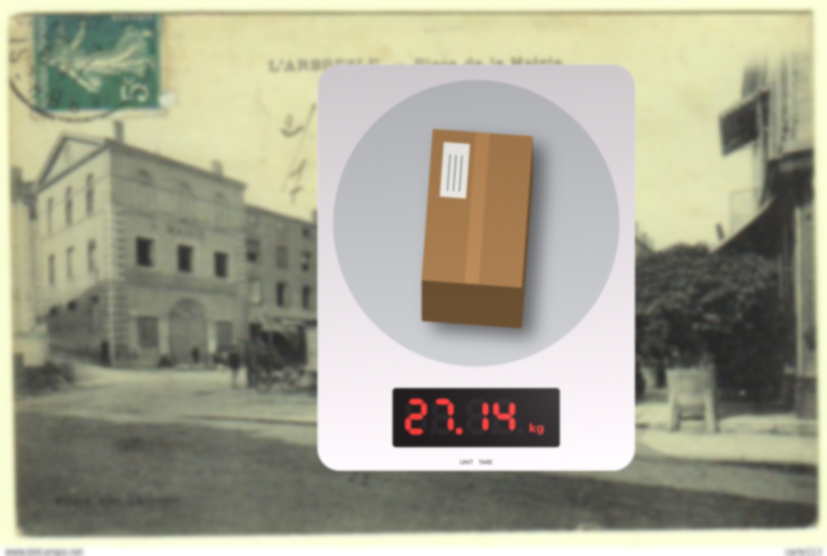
27.14 kg
